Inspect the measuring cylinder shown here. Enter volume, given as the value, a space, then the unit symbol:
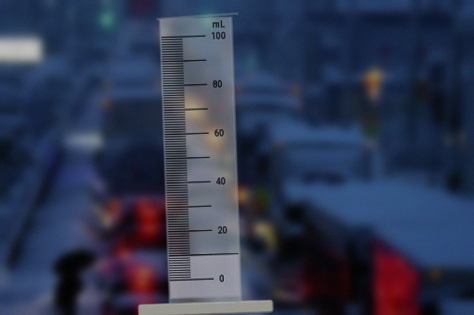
10 mL
